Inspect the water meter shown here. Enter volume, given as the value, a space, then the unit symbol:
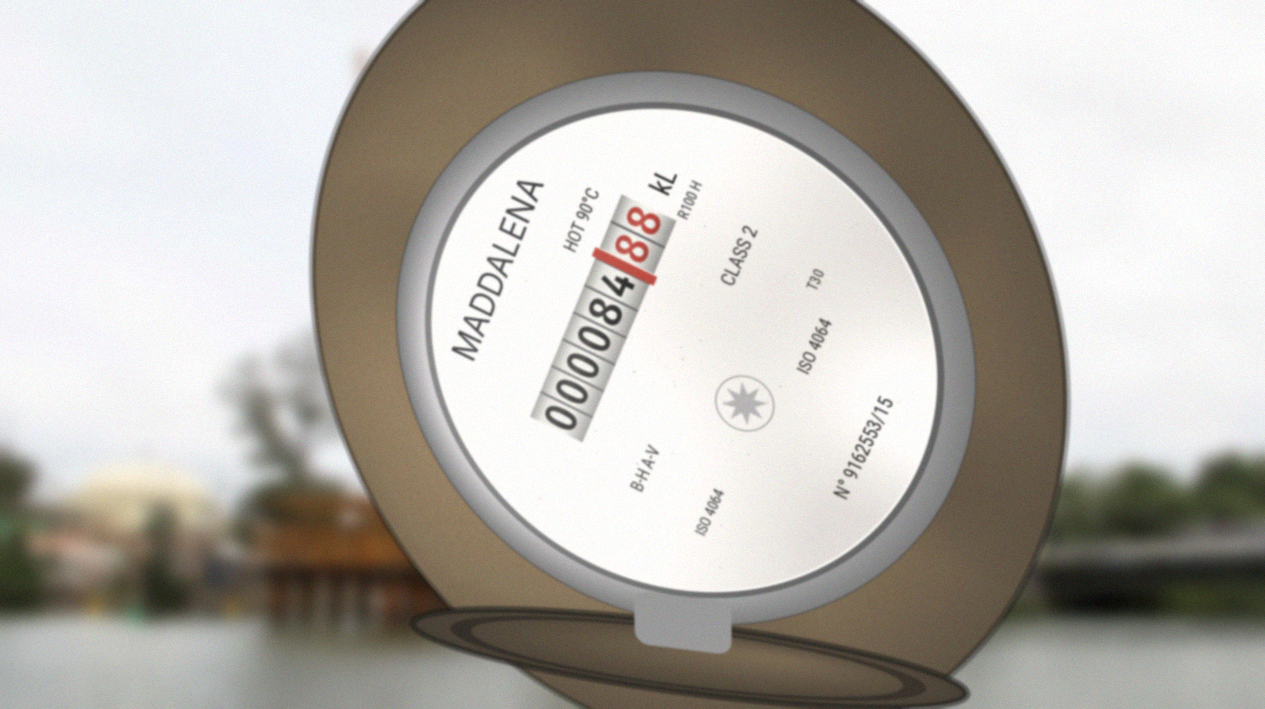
84.88 kL
